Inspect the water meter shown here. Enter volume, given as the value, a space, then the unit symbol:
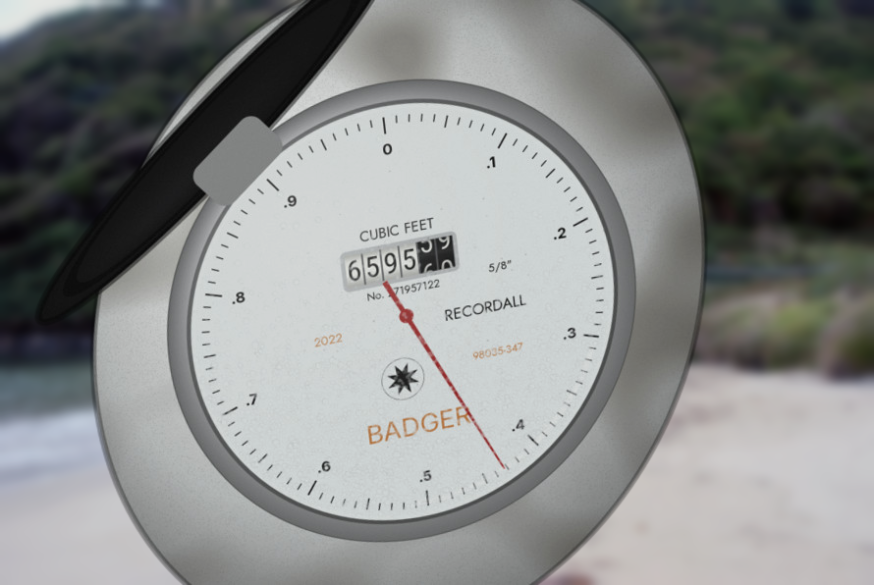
659559.43 ft³
